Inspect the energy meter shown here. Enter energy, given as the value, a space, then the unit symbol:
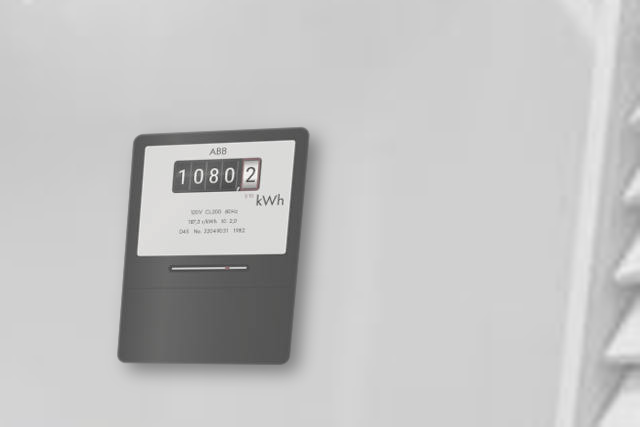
1080.2 kWh
